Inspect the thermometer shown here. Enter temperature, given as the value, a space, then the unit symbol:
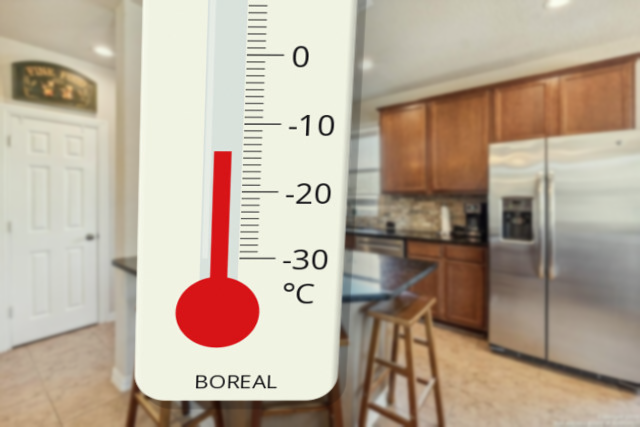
-14 °C
